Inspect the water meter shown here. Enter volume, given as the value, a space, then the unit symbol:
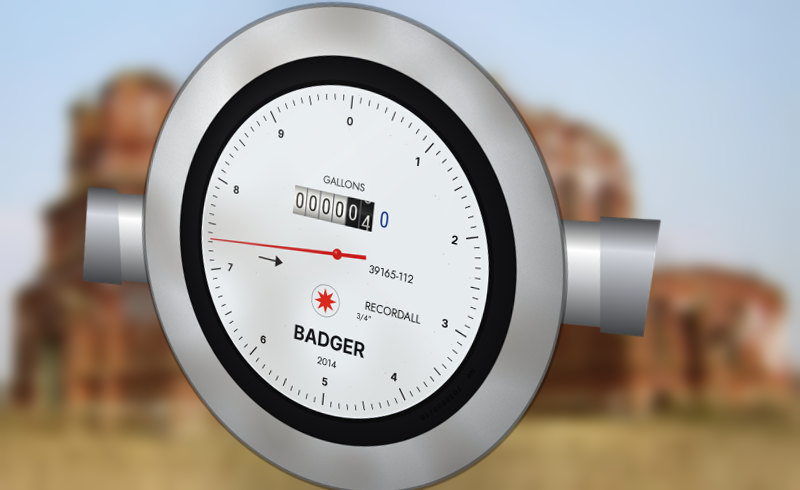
37.3 gal
